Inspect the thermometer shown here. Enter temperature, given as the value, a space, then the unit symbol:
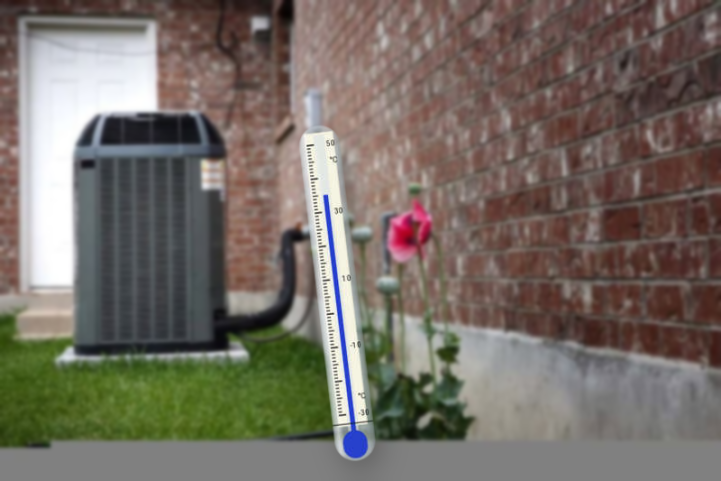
35 °C
